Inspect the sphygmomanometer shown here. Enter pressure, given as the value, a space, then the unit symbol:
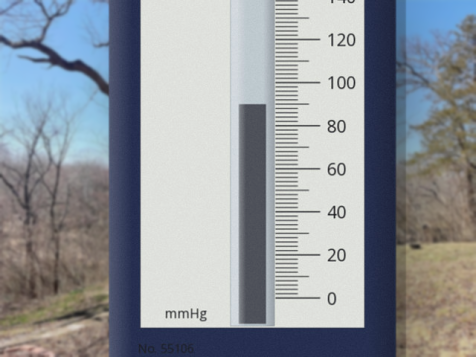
90 mmHg
